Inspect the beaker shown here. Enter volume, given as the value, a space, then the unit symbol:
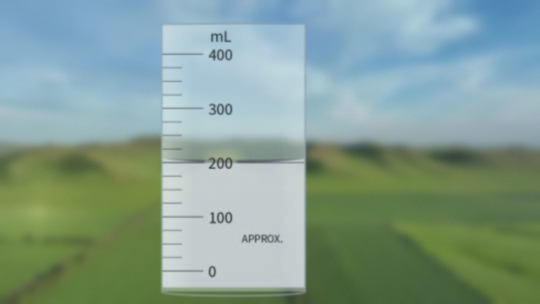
200 mL
